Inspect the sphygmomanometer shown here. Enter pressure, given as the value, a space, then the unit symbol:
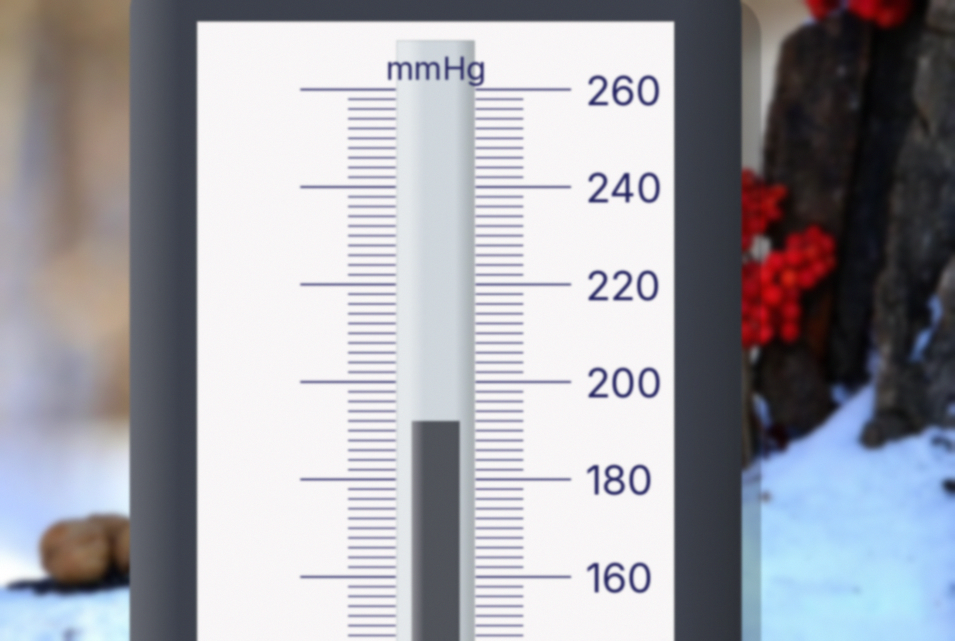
192 mmHg
